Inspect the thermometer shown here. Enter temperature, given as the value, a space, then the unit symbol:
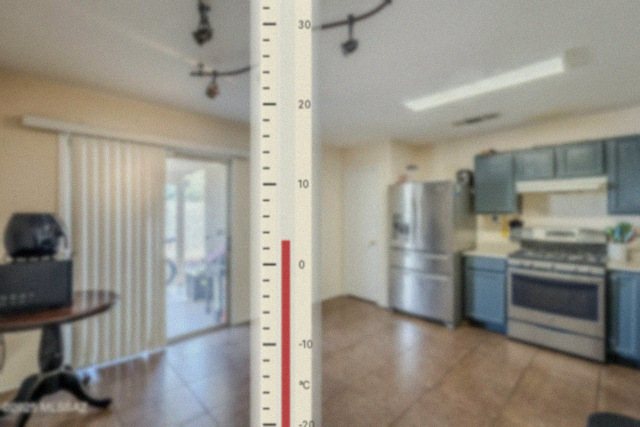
3 °C
